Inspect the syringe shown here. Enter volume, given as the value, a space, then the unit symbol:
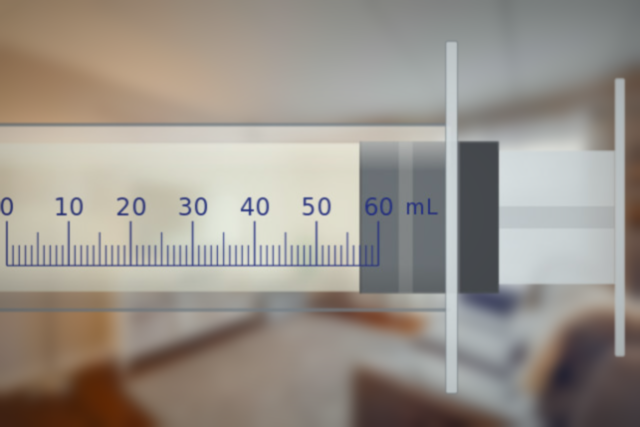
57 mL
